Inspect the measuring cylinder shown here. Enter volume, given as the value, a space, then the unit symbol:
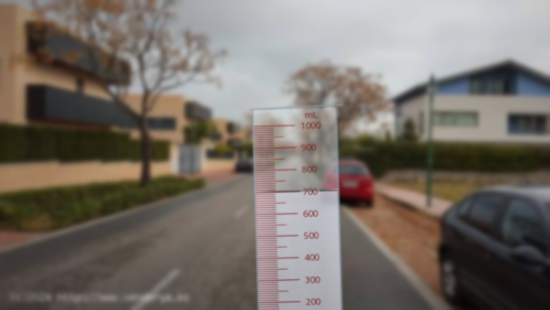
700 mL
